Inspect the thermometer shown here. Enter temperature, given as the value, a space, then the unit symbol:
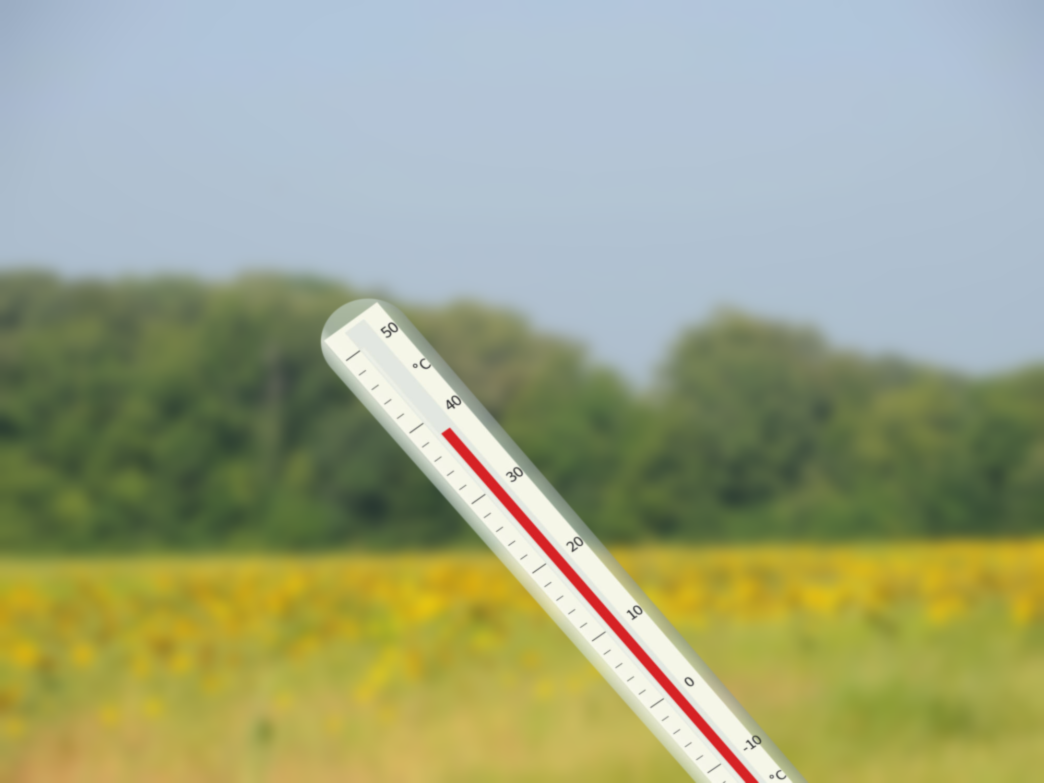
38 °C
